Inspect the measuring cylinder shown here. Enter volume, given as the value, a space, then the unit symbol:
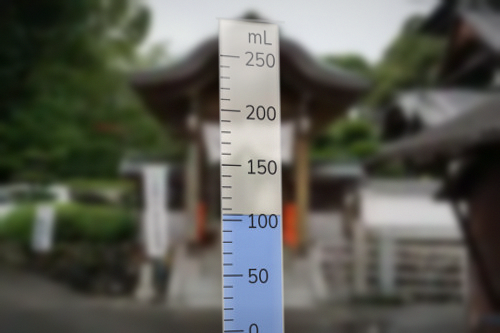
105 mL
